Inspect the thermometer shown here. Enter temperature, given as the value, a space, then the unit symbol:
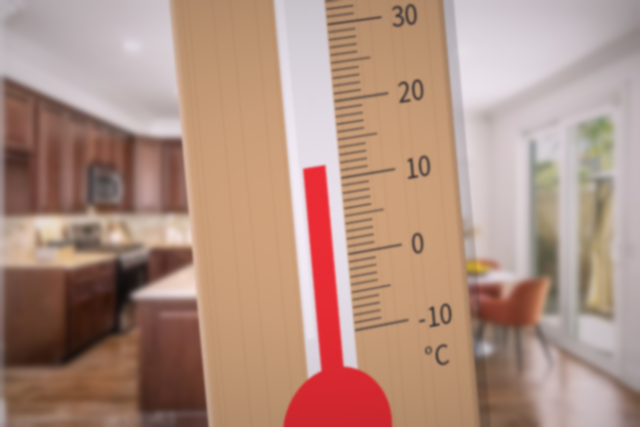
12 °C
